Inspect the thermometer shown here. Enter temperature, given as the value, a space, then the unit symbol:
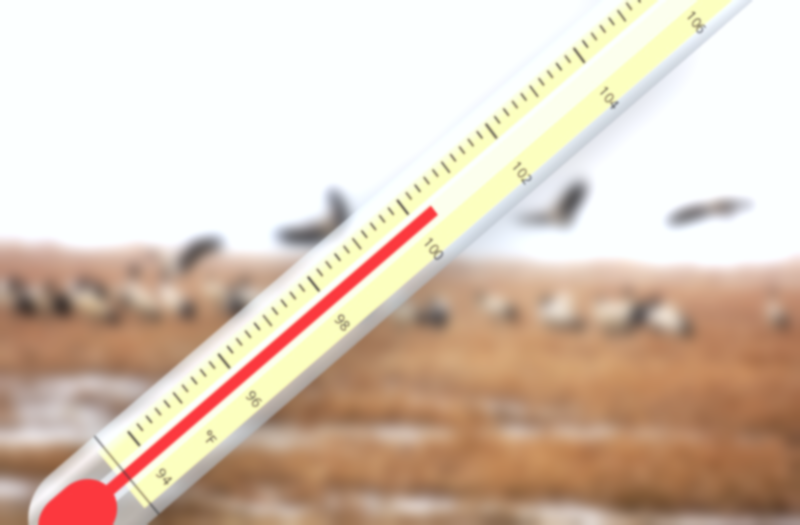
100.4 °F
